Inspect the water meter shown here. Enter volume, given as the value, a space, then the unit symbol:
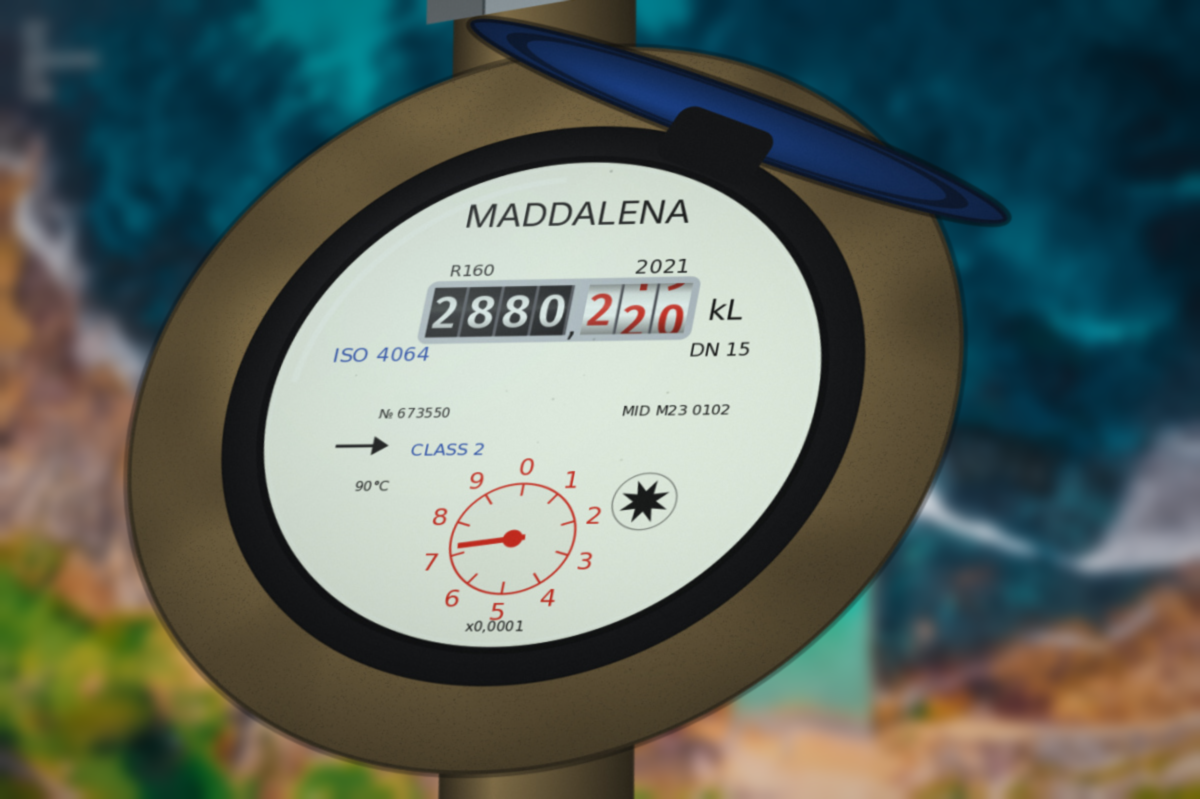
2880.2197 kL
